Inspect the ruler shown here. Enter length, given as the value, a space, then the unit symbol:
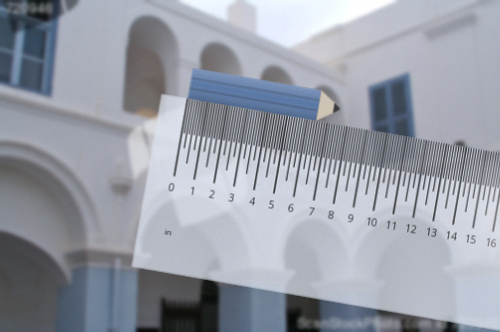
7.5 in
